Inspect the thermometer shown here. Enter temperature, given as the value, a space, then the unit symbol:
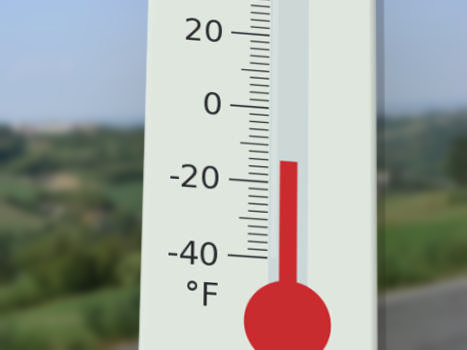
-14 °F
